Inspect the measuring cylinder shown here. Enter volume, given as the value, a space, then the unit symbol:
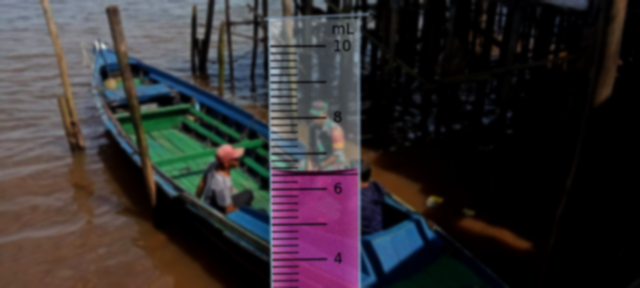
6.4 mL
